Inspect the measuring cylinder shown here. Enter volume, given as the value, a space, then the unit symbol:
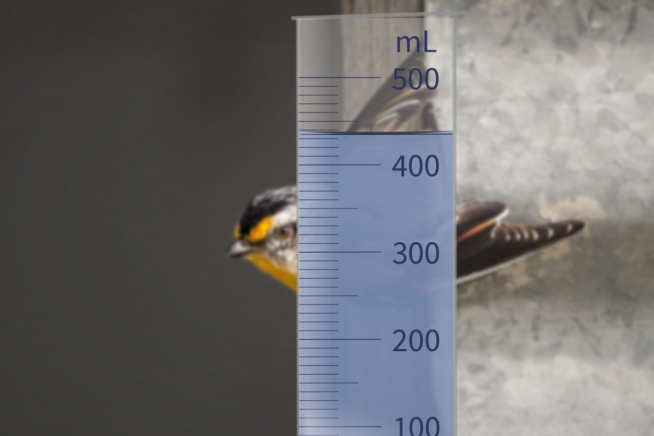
435 mL
